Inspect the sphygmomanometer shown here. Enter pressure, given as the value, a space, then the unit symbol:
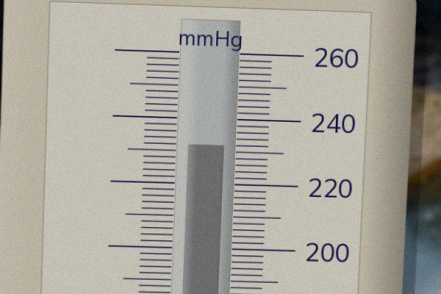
232 mmHg
